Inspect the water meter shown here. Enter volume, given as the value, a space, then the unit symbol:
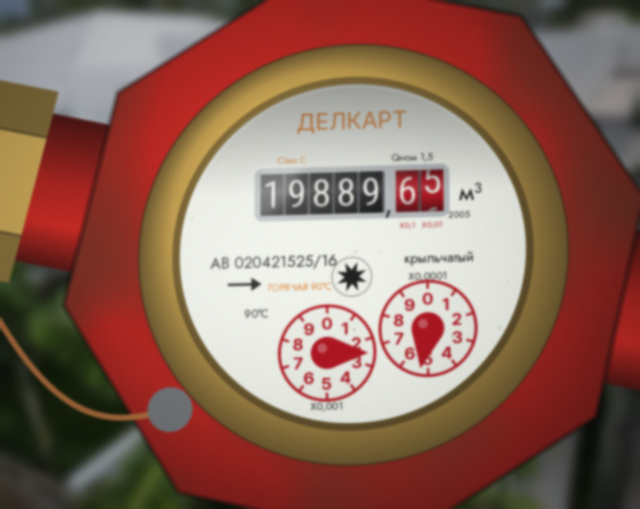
19889.6525 m³
